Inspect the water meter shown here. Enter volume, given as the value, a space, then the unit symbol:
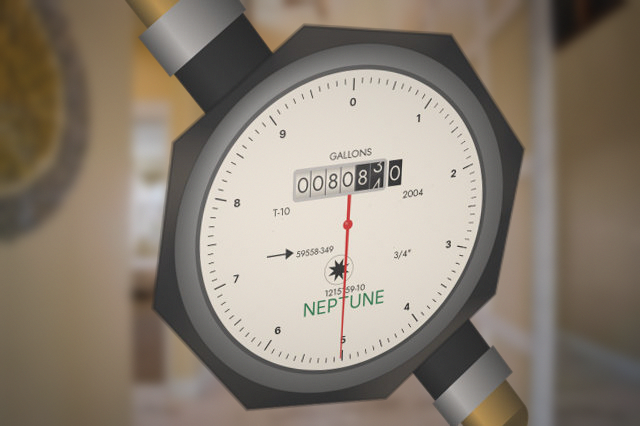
80835.0 gal
